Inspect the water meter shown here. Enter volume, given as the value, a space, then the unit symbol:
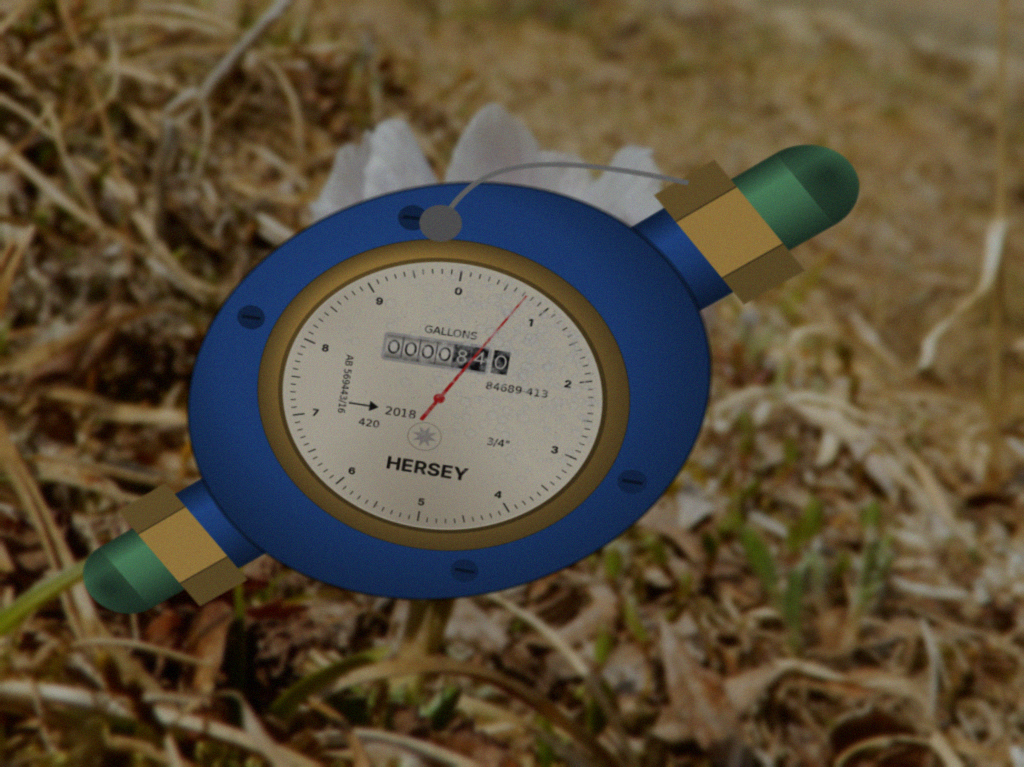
840.7 gal
